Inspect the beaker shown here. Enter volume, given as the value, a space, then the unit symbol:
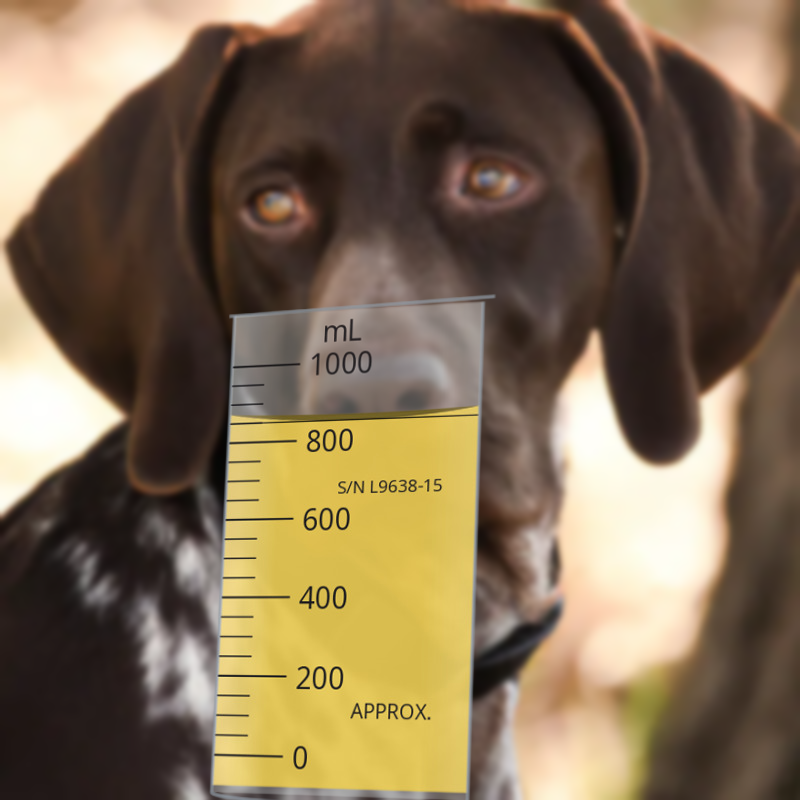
850 mL
